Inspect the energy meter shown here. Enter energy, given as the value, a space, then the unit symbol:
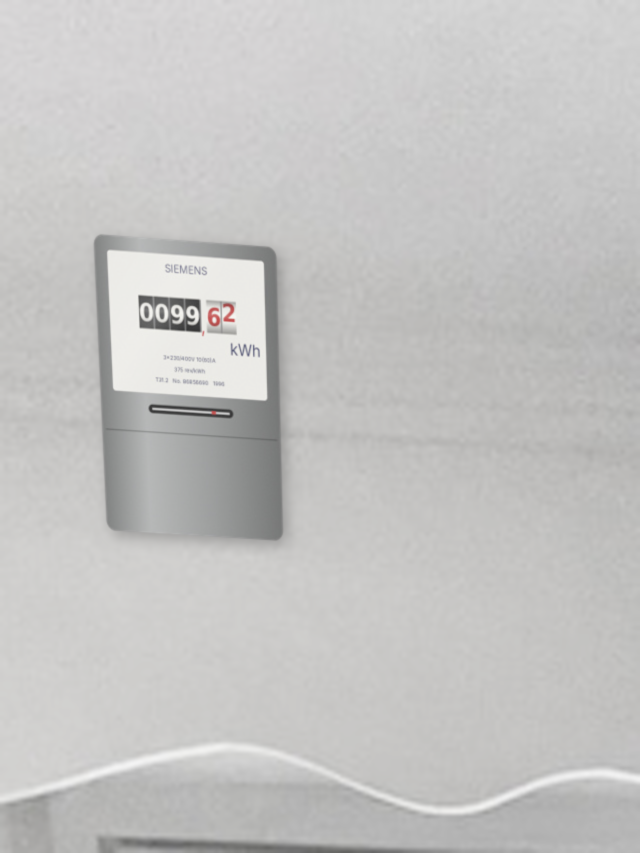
99.62 kWh
